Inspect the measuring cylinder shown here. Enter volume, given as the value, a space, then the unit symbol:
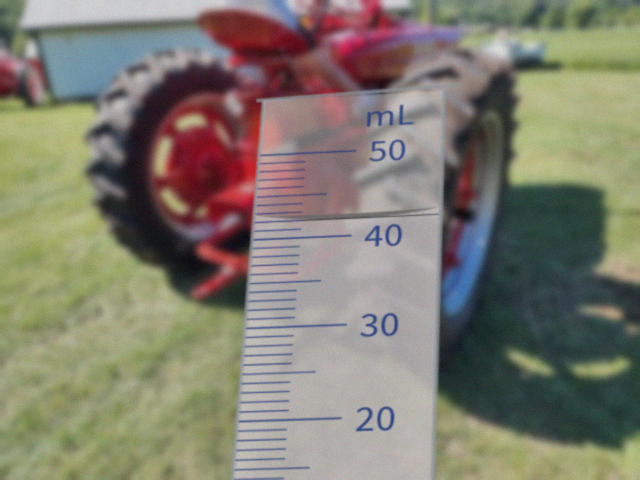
42 mL
